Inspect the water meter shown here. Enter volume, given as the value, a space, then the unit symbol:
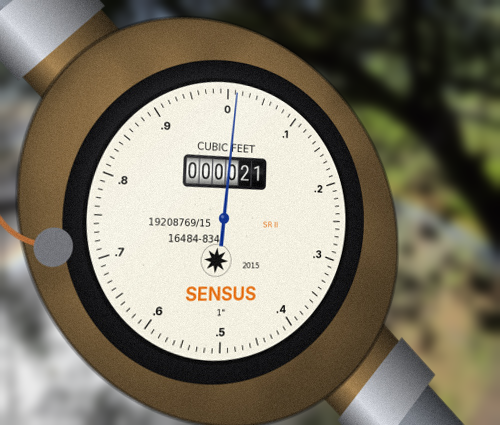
21.01 ft³
